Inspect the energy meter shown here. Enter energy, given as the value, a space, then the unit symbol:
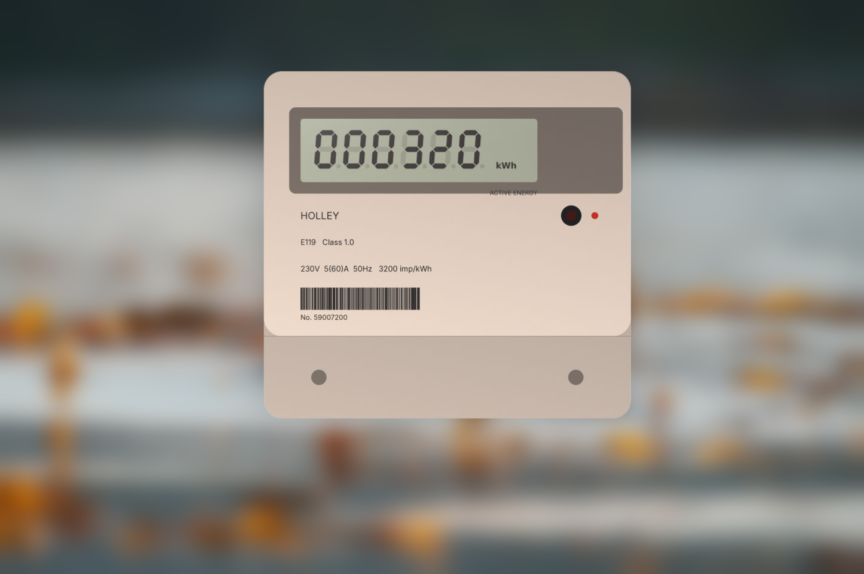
320 kWh
